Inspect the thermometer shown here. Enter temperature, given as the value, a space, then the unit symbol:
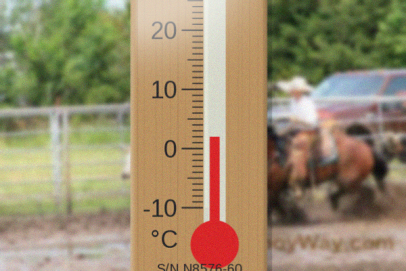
2 °C
